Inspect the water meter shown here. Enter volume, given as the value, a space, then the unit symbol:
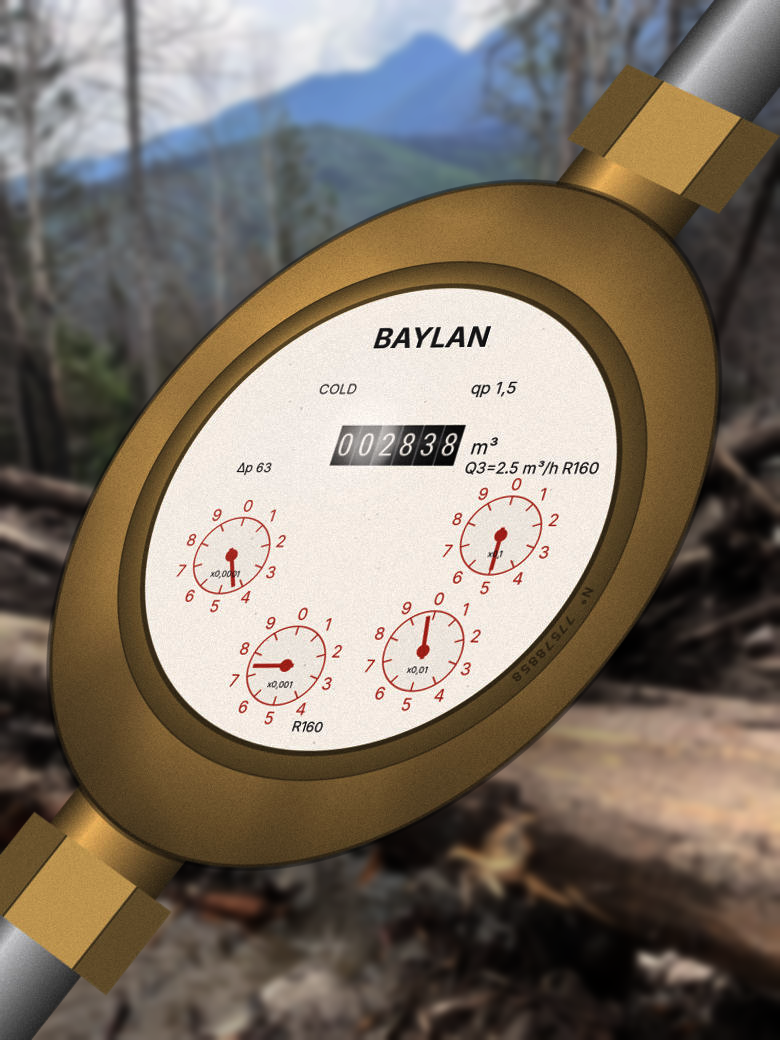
2838.4974 m³
